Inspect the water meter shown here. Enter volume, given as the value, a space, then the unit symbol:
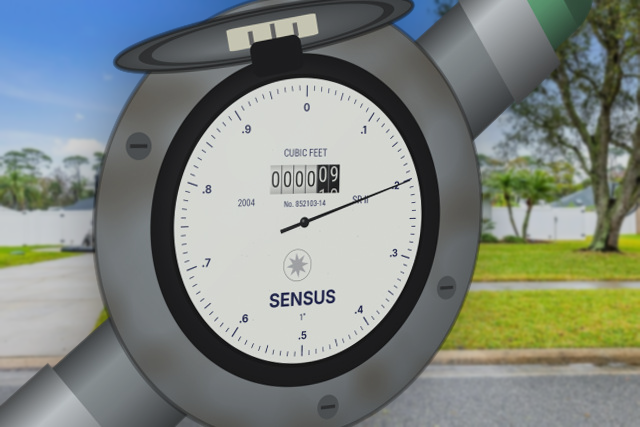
9.20 ft³
